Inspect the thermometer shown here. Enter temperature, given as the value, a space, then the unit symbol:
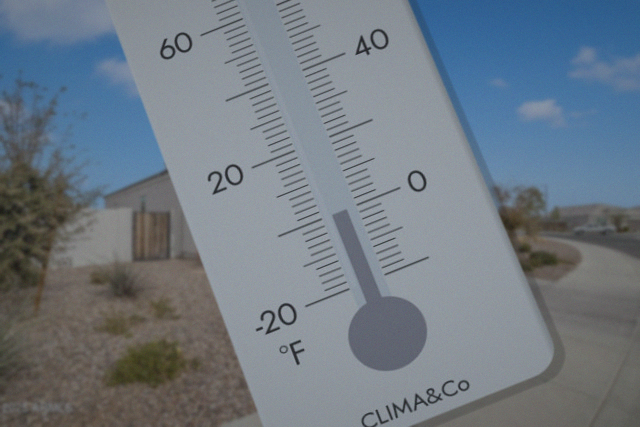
0 °F
